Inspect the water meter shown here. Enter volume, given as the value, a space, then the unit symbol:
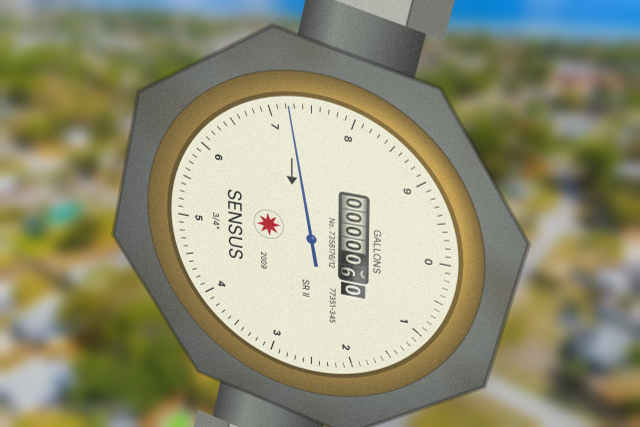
57.2 gal
